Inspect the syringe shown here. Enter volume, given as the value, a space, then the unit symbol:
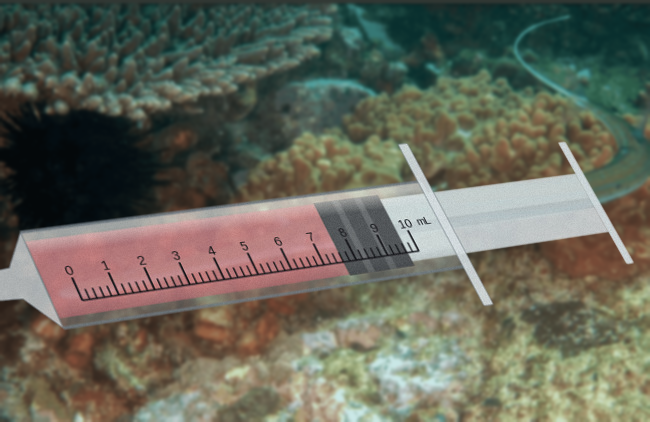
7.6 mL
